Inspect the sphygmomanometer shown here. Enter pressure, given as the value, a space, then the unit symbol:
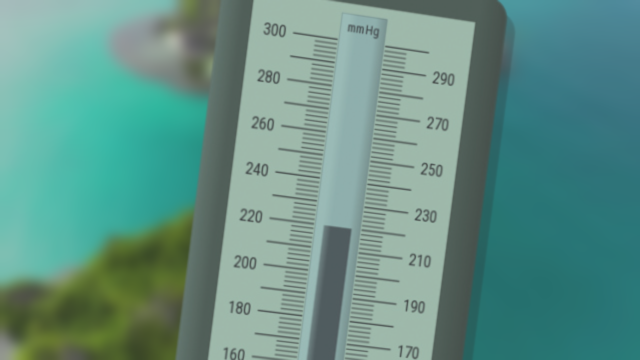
220 mmHg
